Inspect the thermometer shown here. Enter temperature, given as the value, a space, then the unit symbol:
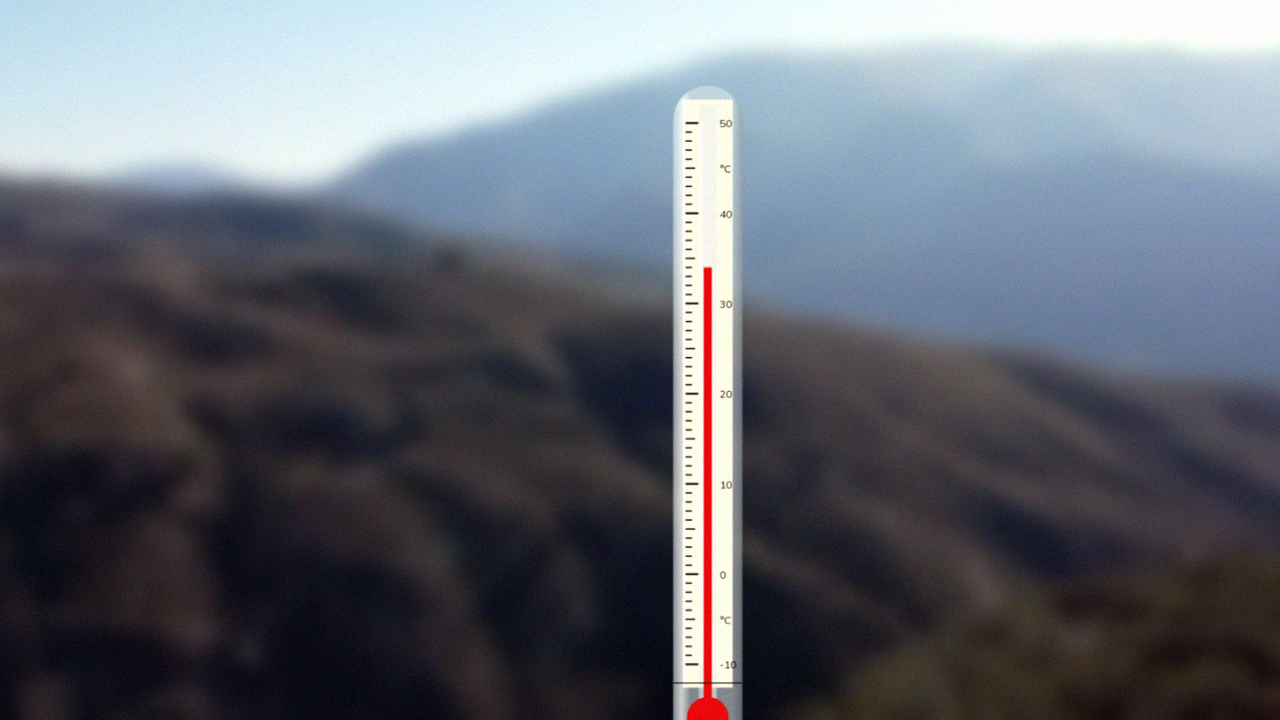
34 °C
